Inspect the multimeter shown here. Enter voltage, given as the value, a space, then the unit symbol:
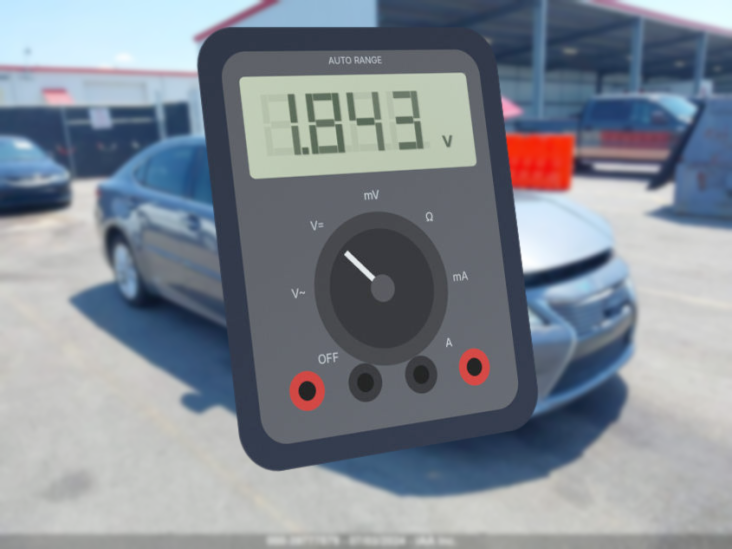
1.843 V
